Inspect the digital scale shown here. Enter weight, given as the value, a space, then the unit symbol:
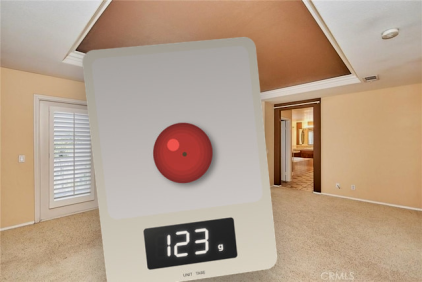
123 g
